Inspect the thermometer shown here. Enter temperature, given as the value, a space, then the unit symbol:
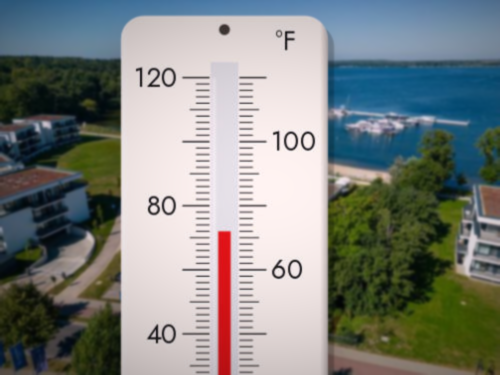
72 °F
